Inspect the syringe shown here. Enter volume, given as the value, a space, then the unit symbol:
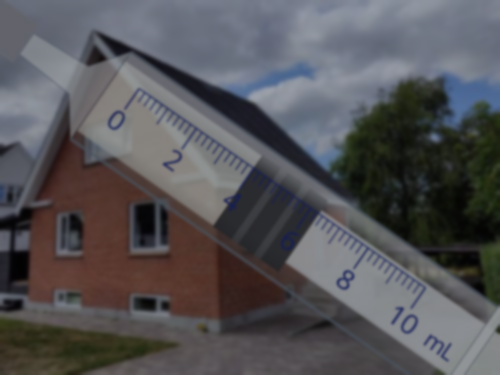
4 mL
